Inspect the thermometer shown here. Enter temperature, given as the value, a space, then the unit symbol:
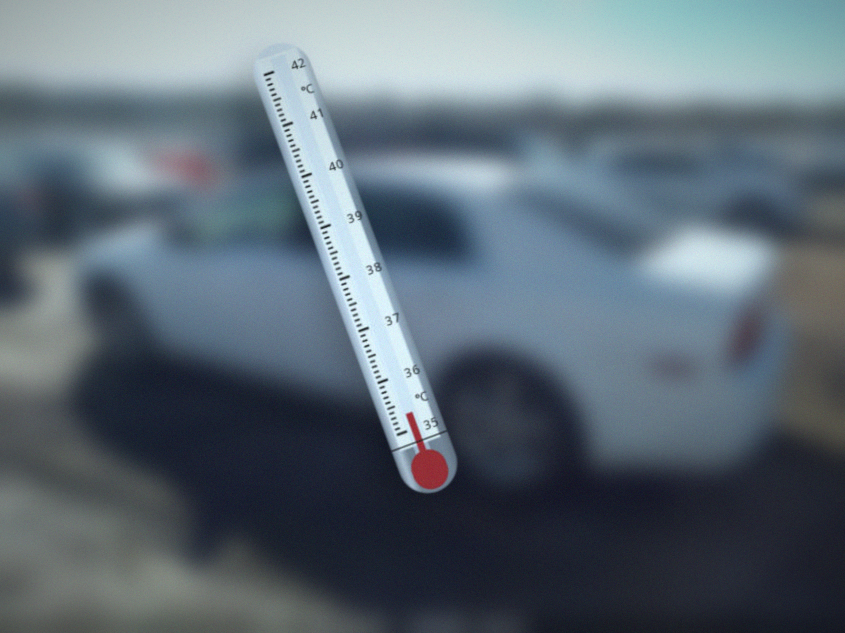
35.3 °C
